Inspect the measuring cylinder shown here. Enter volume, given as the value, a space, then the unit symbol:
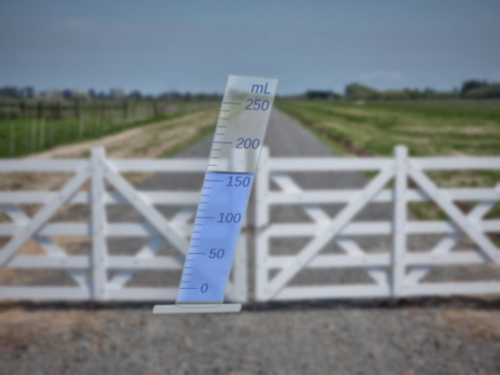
160 mL
